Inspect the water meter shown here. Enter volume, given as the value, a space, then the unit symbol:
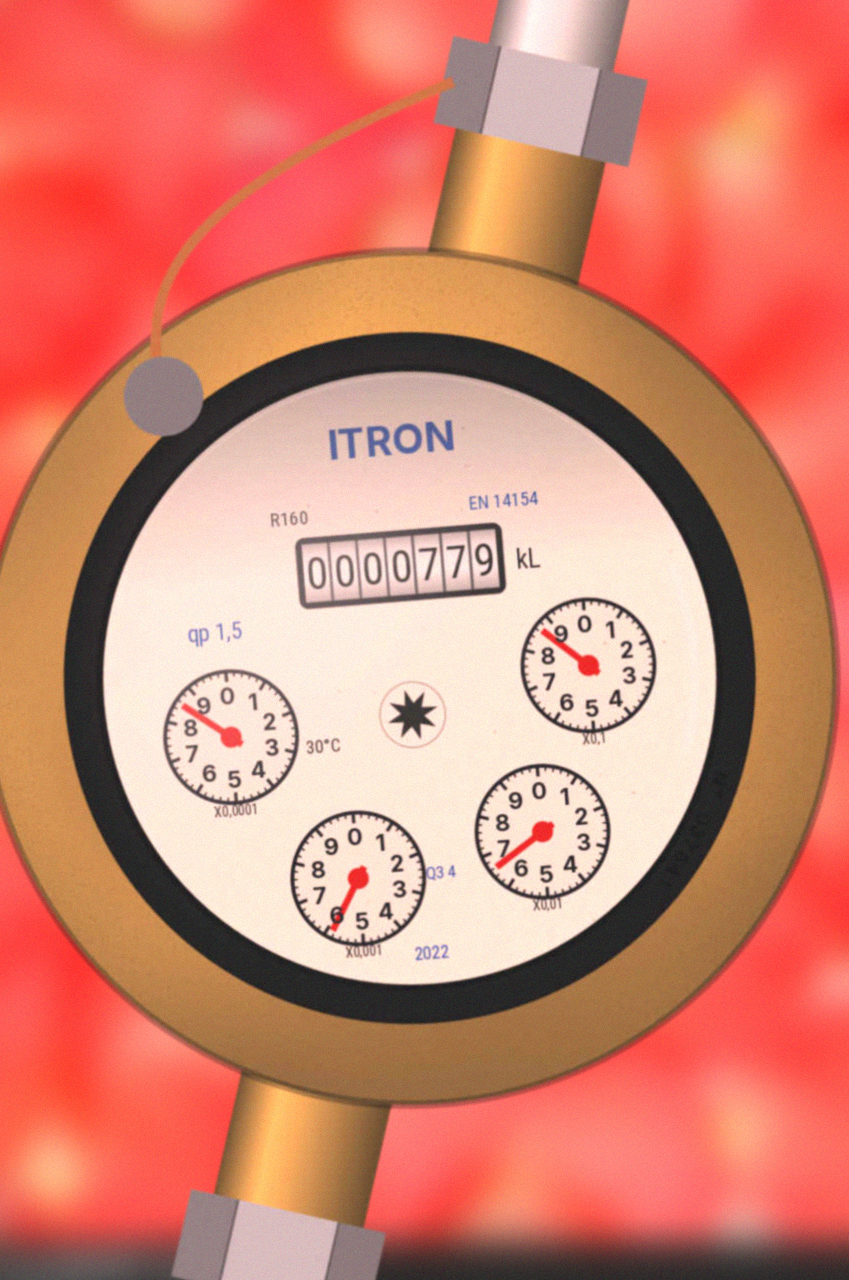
779.8658 kL
